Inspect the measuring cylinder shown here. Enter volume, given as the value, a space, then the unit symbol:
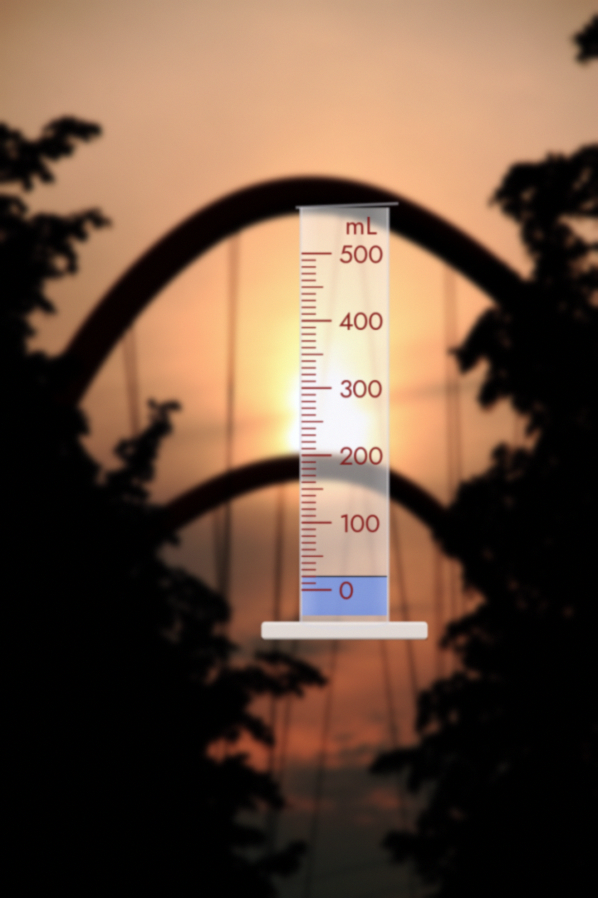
20 mL
